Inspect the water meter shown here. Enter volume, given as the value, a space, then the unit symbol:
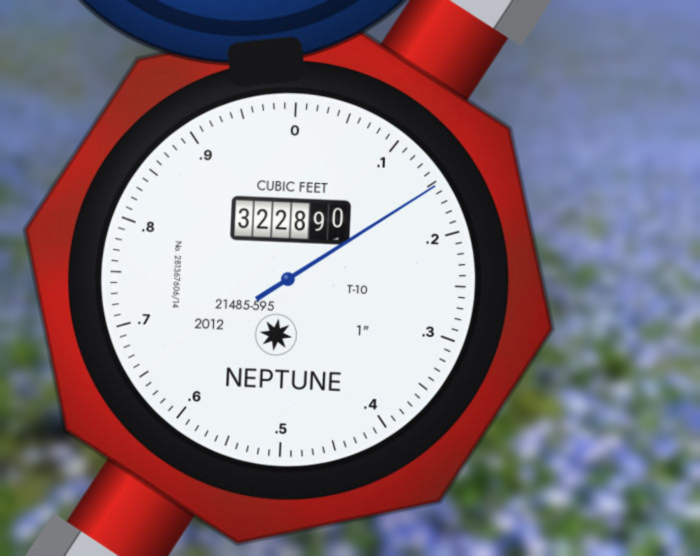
322890.15 ft³
